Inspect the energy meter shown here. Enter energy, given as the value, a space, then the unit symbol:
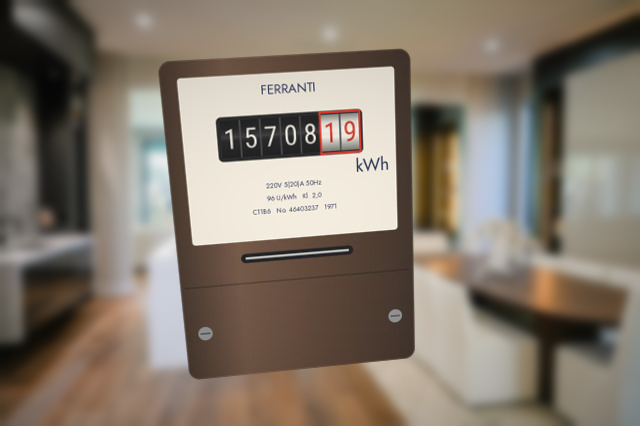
15708.19 kWh
